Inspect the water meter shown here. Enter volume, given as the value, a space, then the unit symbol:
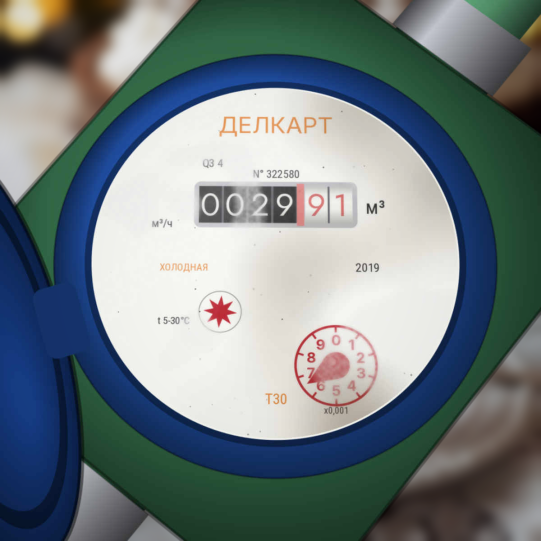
29.916 m³
